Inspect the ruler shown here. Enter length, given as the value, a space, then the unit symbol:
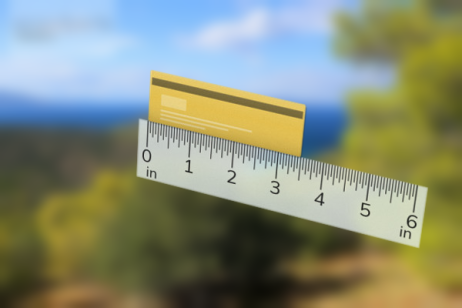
3.5 in
